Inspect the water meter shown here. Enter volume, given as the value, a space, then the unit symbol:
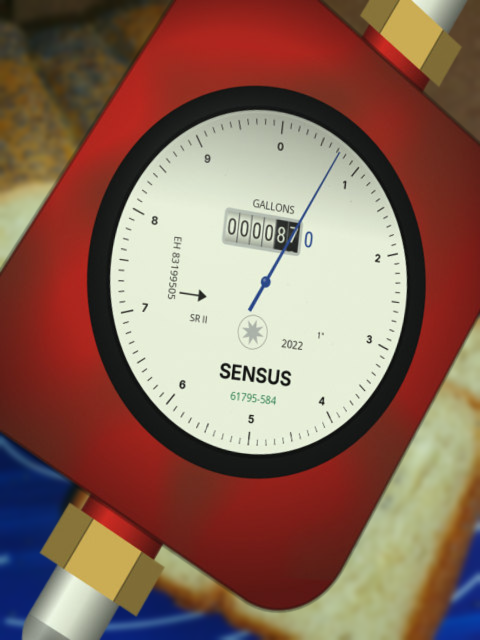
870.7 gal
